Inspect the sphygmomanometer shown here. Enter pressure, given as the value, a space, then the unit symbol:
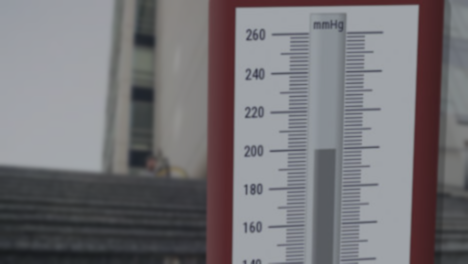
200 mmHg
